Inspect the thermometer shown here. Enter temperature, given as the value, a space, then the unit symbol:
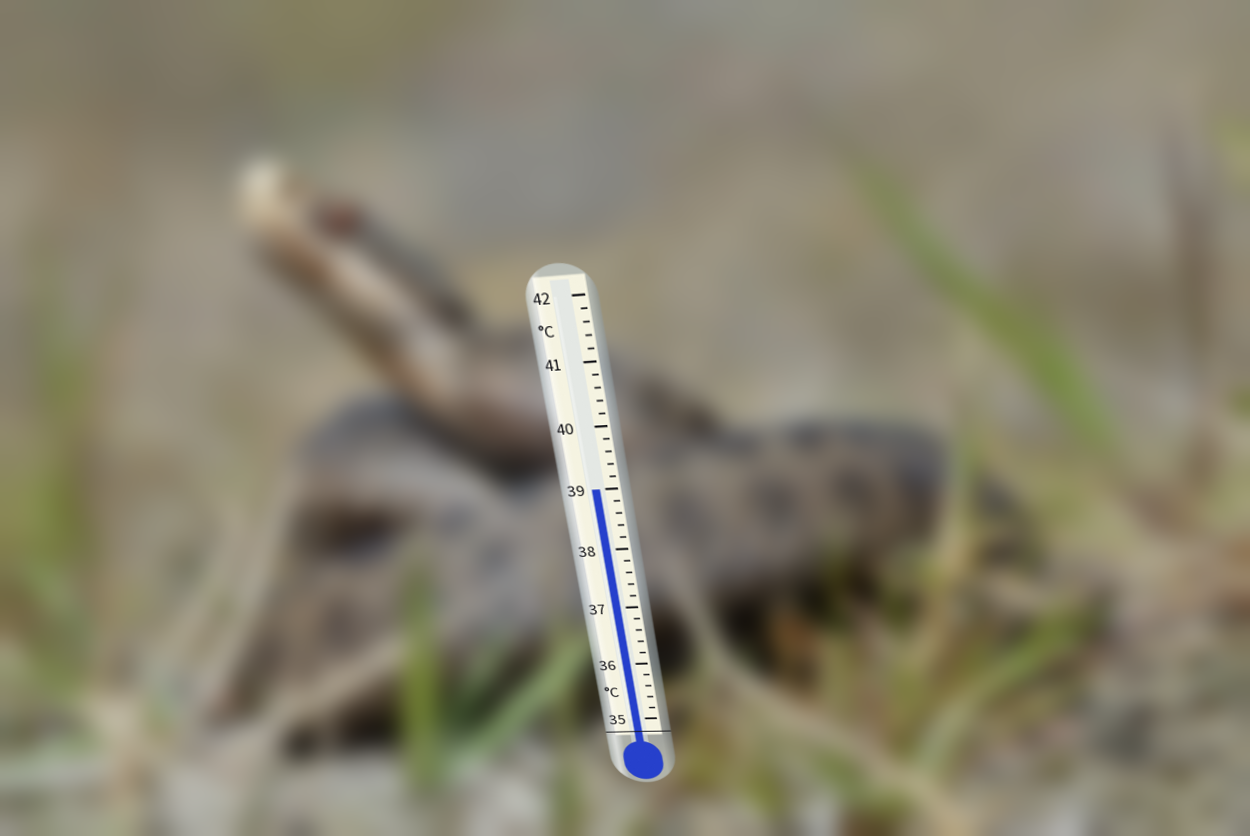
39 °C
